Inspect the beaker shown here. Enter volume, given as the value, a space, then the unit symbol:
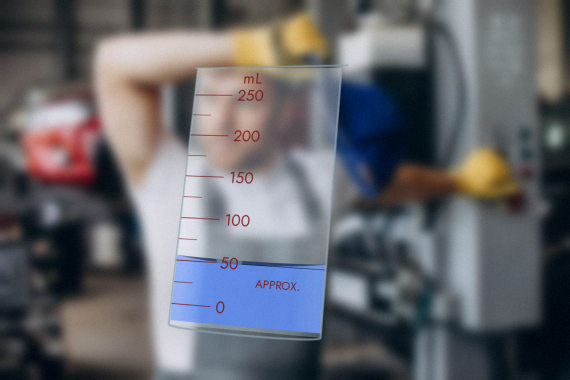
50 mL
